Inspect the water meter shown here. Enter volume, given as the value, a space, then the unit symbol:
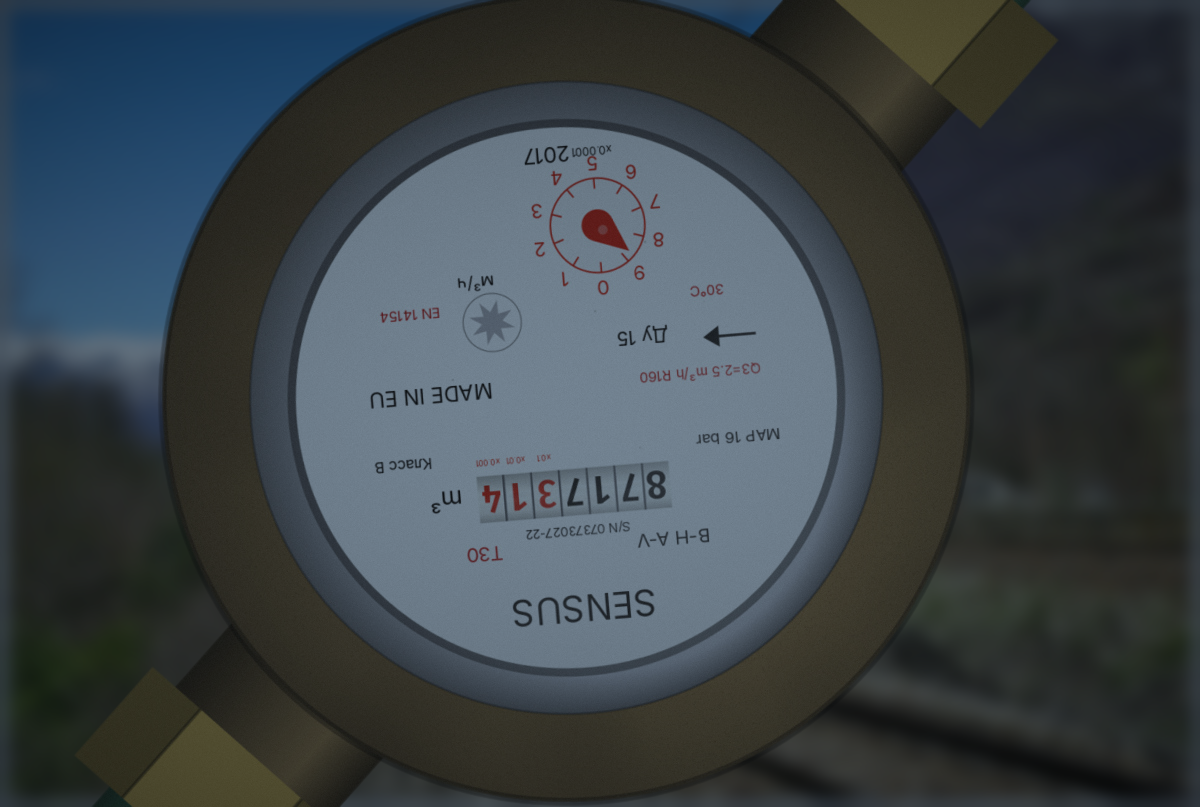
8717.3148 m³
